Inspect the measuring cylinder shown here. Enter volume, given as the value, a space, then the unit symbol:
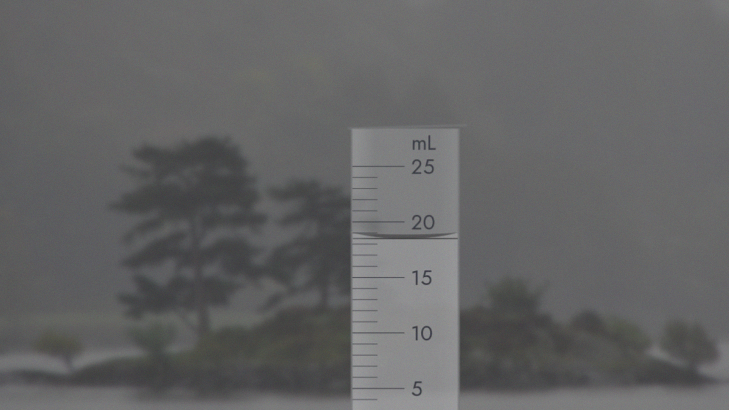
18.5 mL
